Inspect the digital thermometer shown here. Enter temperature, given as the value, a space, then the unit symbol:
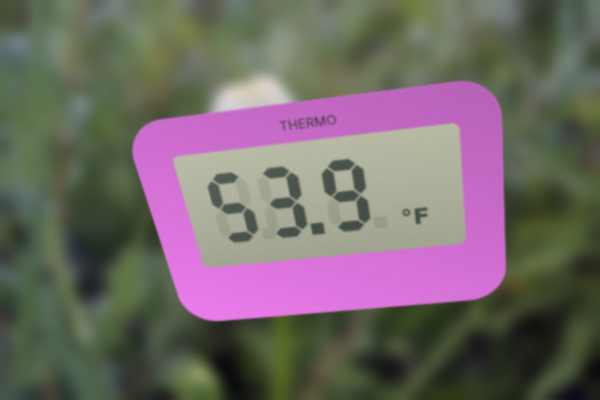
53.9 °F
